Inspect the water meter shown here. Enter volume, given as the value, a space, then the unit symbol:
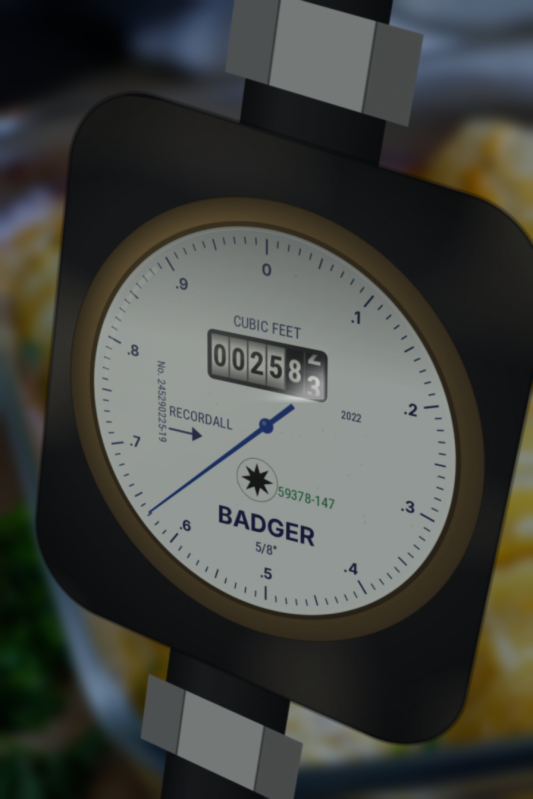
2582.63 ft³
